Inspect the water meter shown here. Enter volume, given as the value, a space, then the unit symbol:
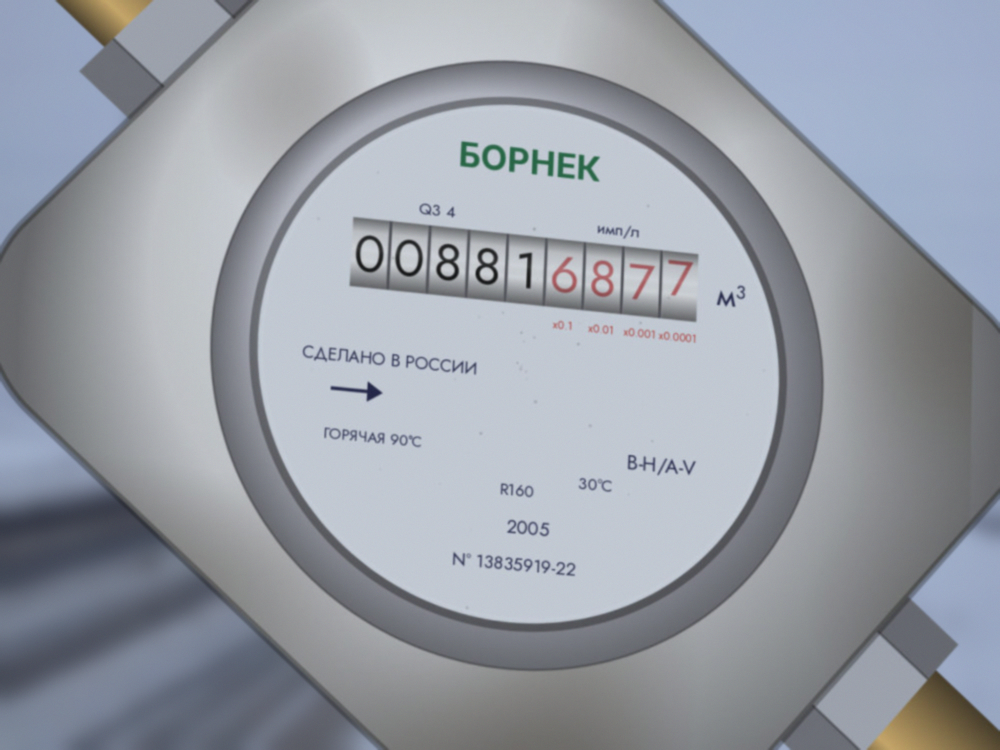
881.6877 m³
